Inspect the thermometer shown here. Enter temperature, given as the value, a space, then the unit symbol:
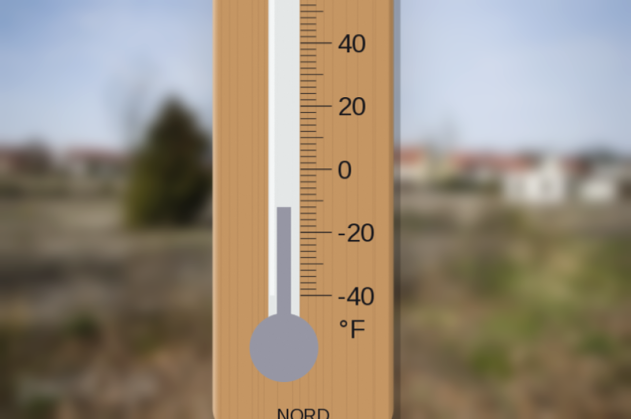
-12 °F
